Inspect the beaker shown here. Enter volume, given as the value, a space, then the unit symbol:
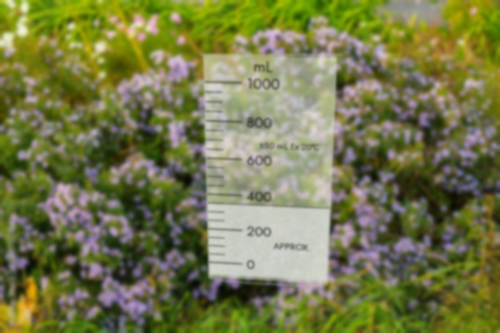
350 mL
